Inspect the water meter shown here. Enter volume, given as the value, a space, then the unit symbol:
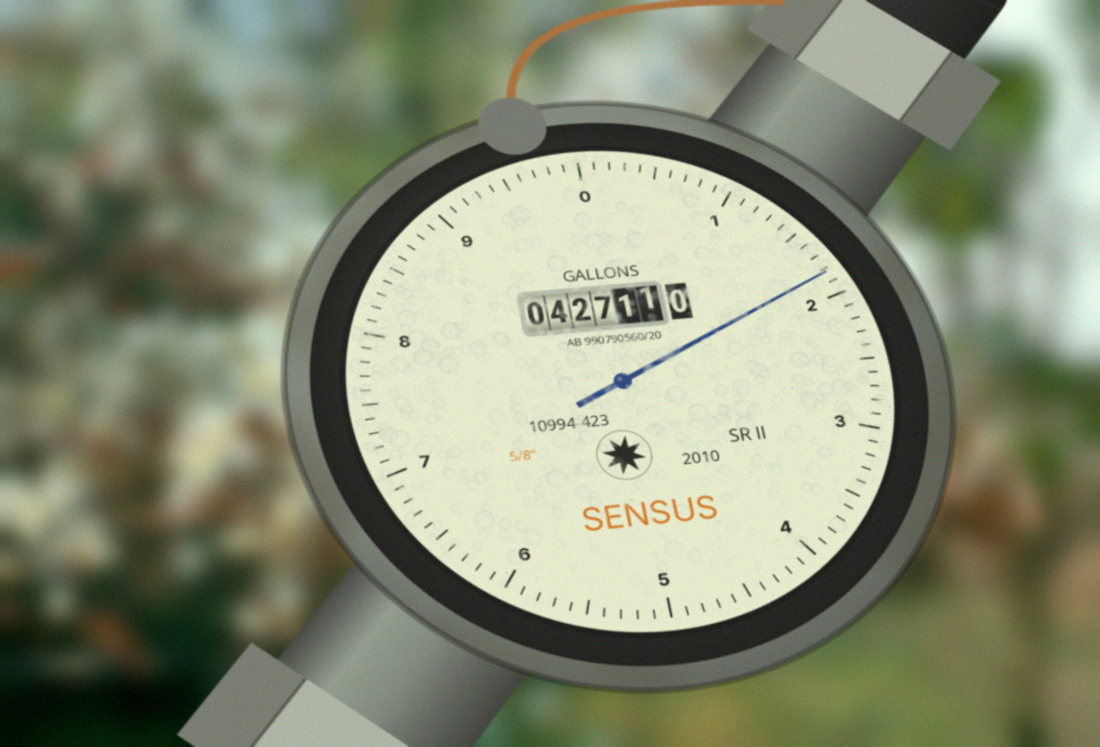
427111.8 gal
